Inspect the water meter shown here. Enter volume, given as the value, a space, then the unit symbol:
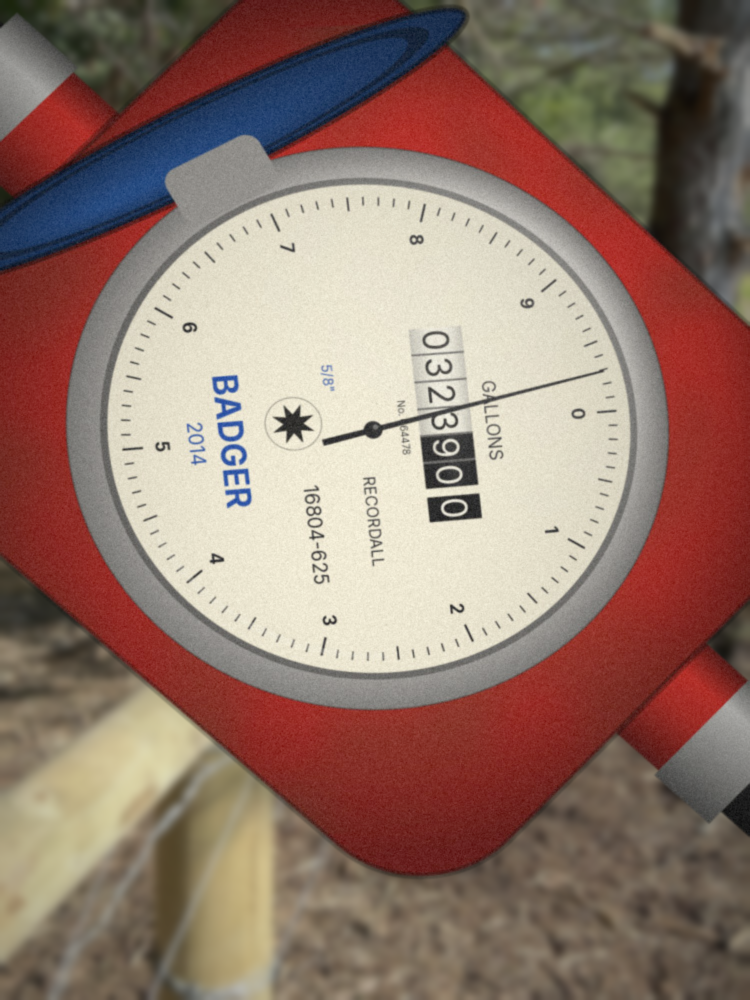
323899.7 gal
